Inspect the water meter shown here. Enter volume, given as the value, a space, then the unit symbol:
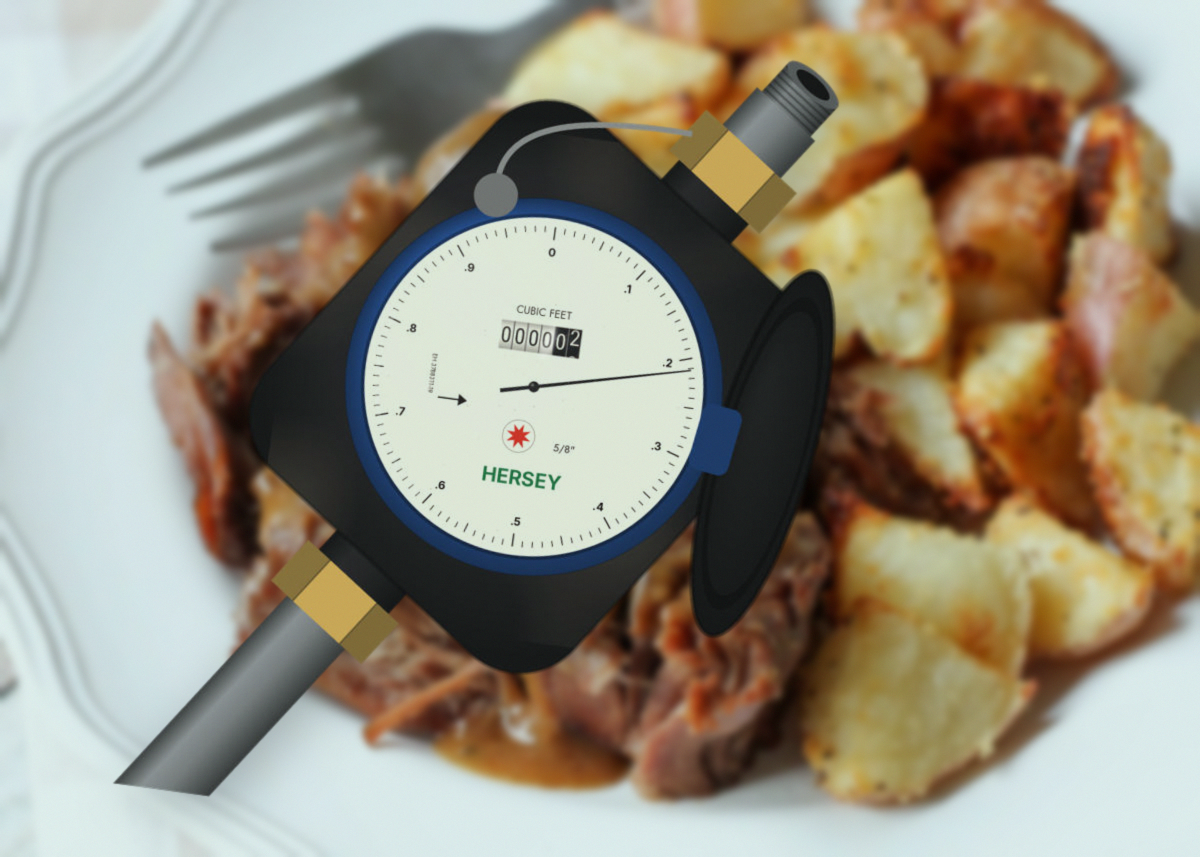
2.21 ft³
